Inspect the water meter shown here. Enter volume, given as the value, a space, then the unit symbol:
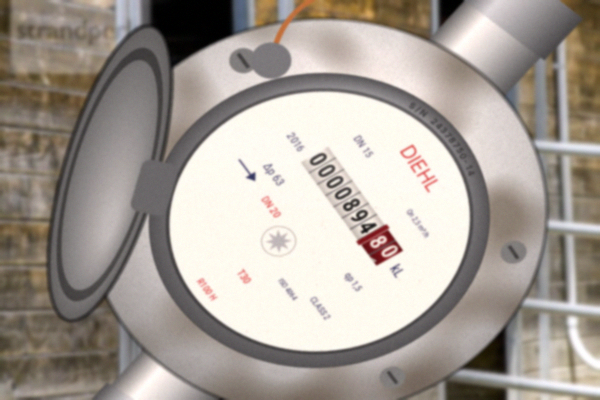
894.80 kL
